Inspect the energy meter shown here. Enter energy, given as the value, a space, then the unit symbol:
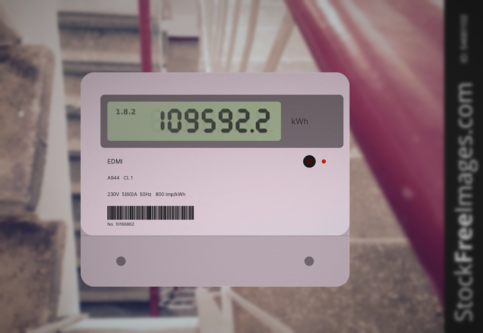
109592.2 kWh
